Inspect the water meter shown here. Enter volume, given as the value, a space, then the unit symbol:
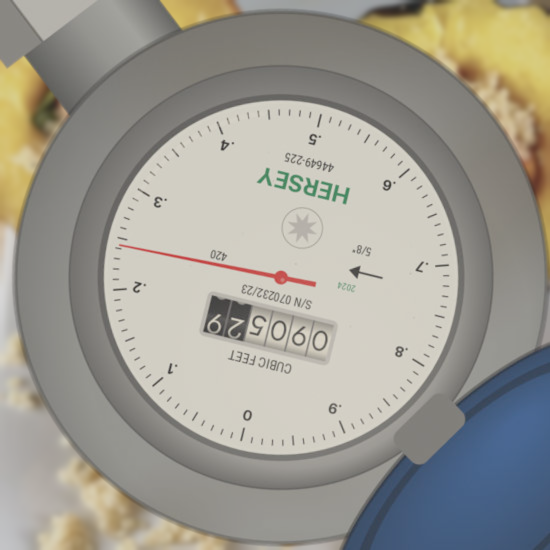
90529.24 ft³
